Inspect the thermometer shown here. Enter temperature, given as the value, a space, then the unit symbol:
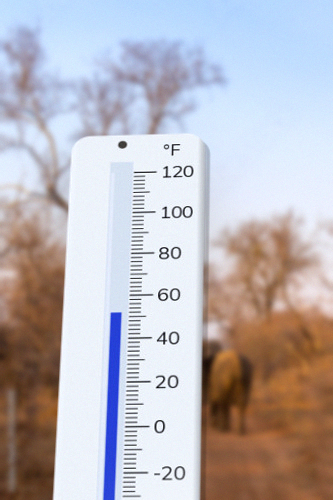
52 °F
